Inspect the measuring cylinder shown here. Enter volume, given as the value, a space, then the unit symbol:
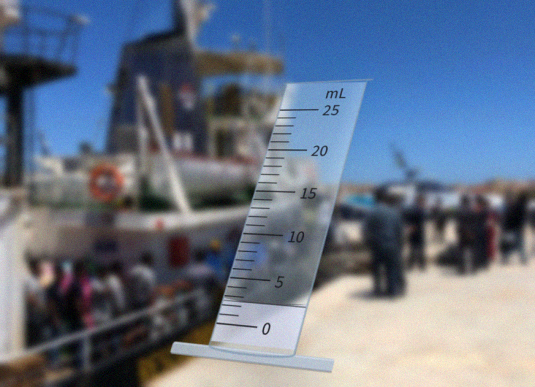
2.5 mL
